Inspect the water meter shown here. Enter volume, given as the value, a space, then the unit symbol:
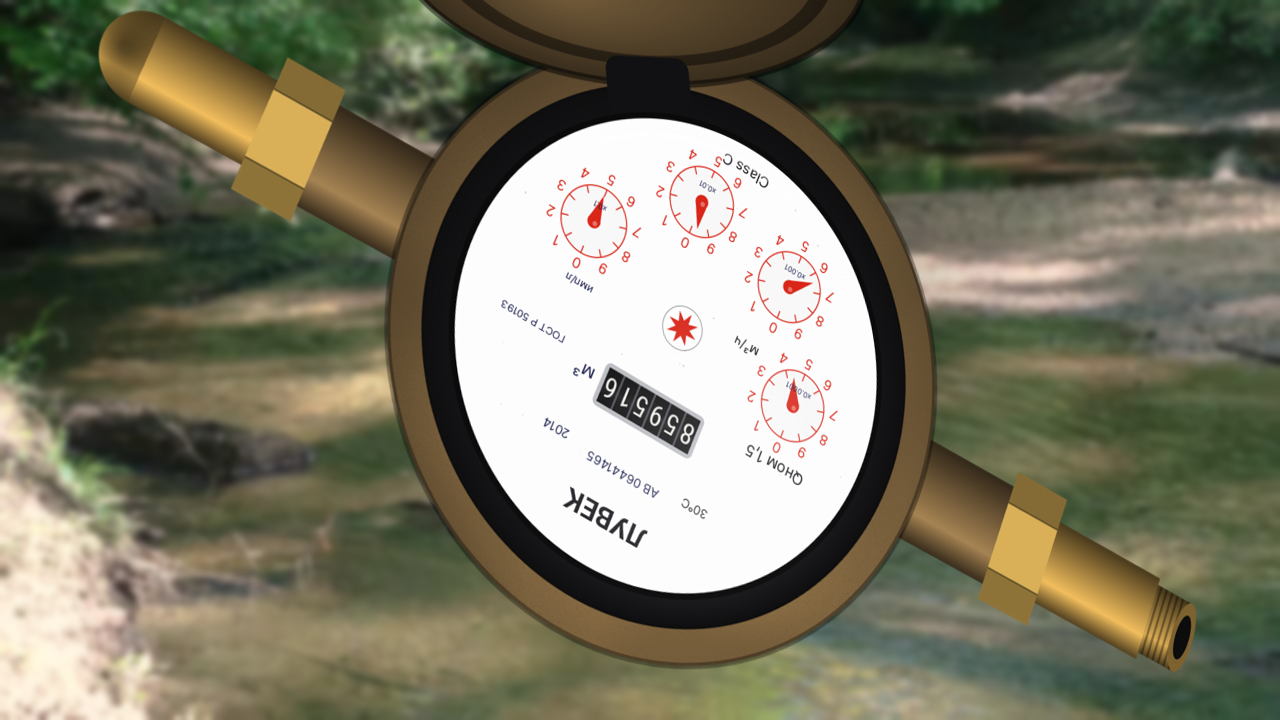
859516.4964 m³
